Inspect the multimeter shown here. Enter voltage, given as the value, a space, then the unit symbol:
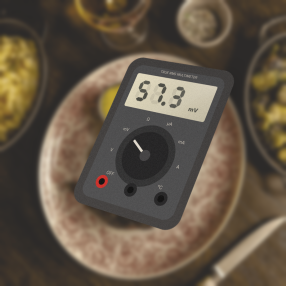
57.3 mV
